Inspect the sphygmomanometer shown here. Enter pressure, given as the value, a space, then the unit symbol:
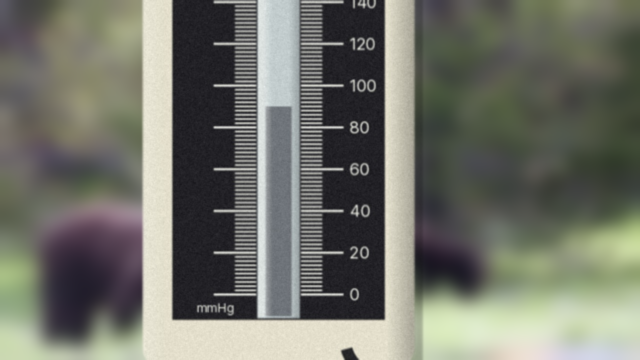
90 mmHg
